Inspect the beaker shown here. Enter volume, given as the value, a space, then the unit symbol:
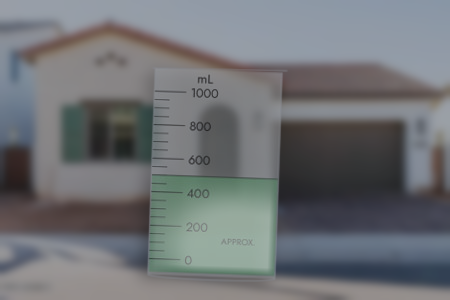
500 mL
